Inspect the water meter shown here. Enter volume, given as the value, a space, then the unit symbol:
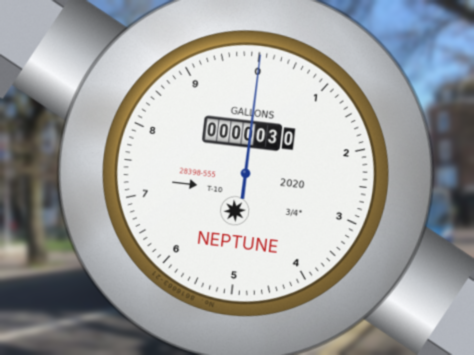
30.0 gal
